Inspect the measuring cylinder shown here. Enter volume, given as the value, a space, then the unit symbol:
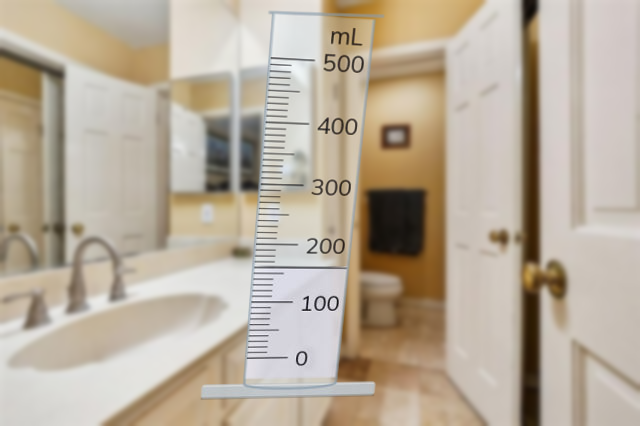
160 mL
